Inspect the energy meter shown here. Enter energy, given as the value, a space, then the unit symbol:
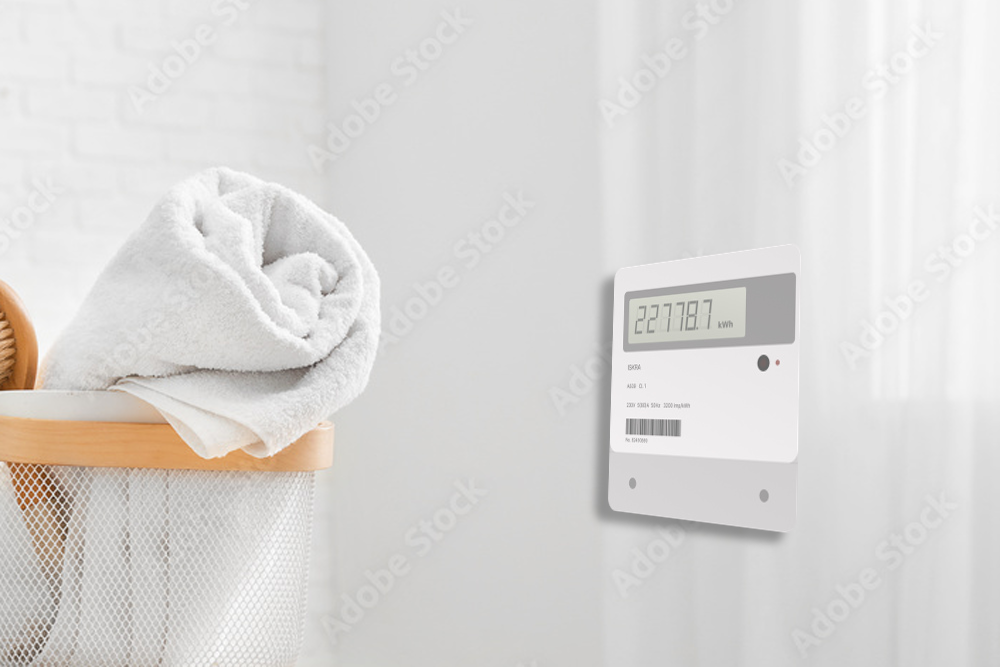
22778.7 kWh
